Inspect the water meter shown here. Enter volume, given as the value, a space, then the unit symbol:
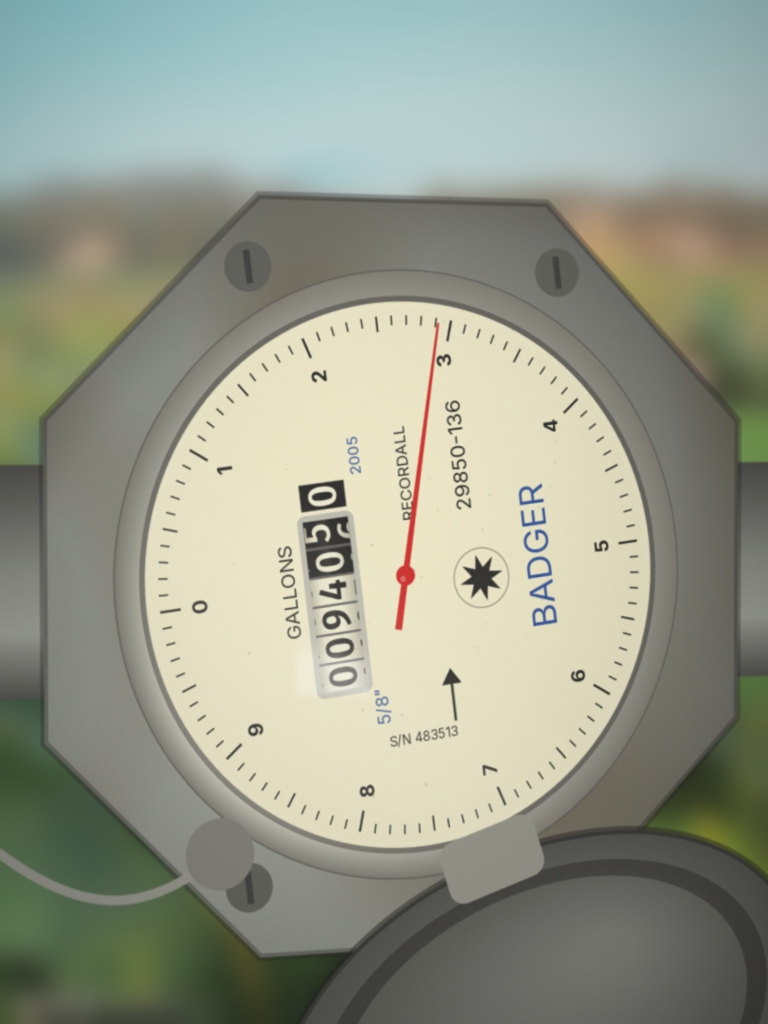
94052.9 gal
